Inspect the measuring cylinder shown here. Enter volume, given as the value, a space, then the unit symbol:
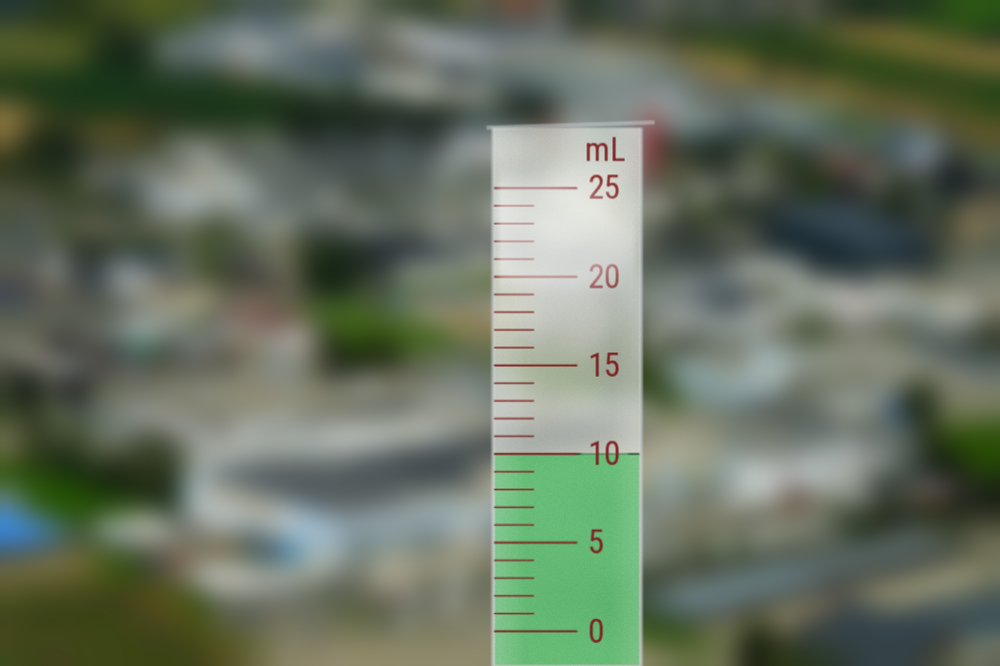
10 mL
